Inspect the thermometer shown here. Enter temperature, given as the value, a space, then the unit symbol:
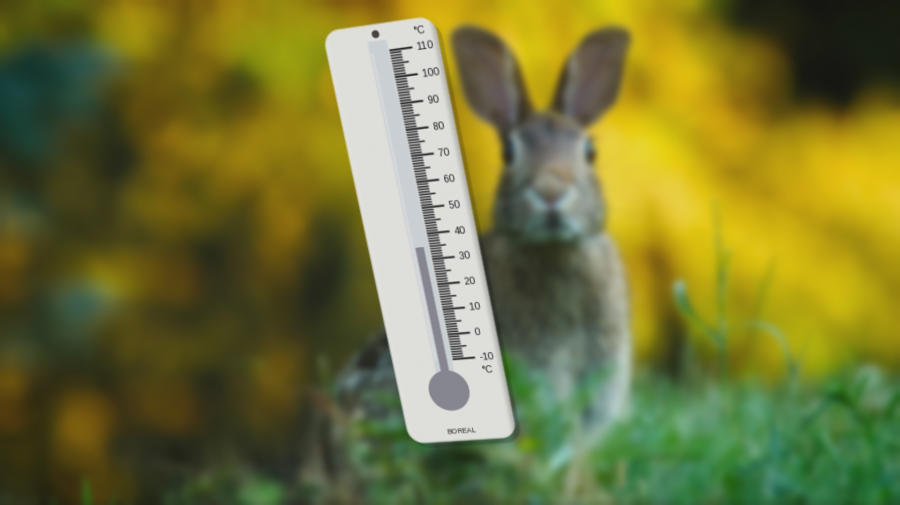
35 °C
